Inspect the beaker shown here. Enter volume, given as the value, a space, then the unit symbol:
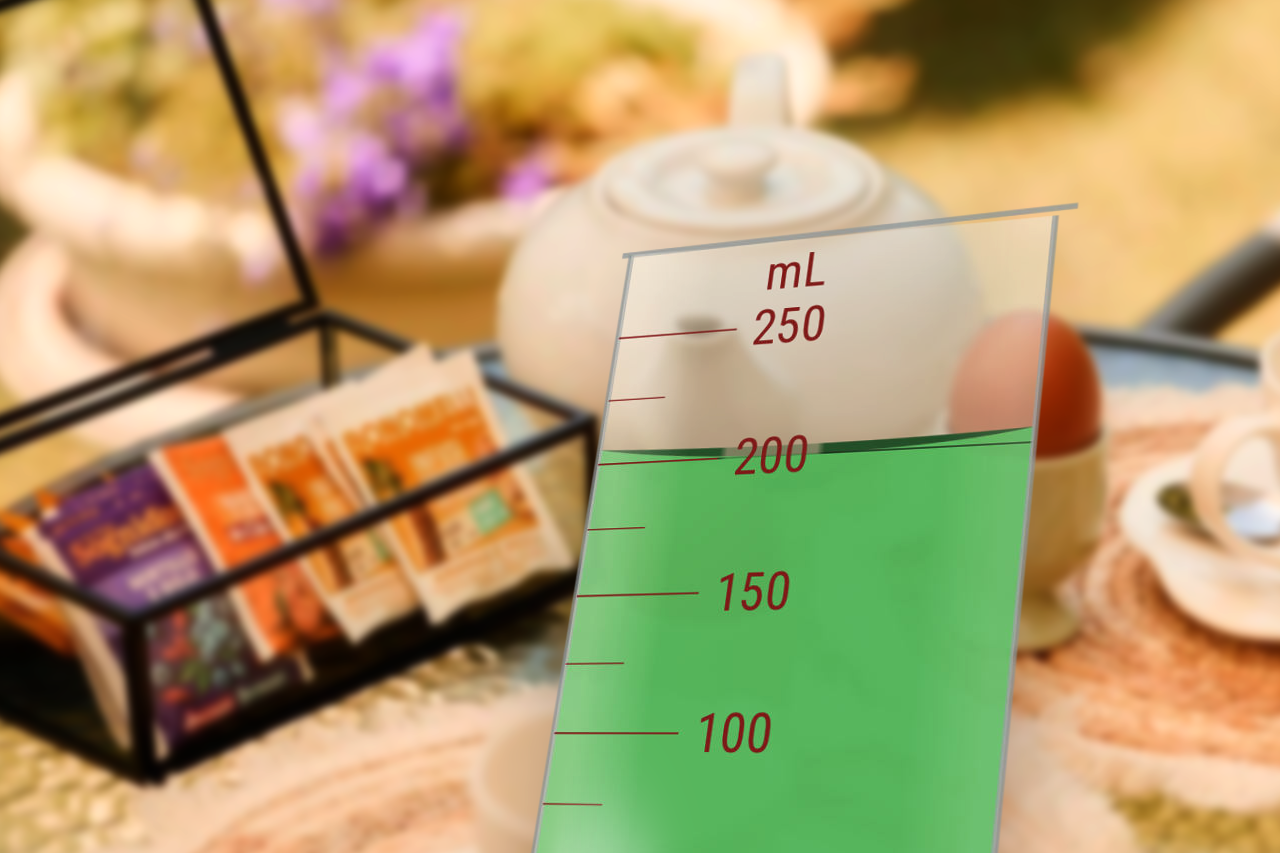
200 mL
